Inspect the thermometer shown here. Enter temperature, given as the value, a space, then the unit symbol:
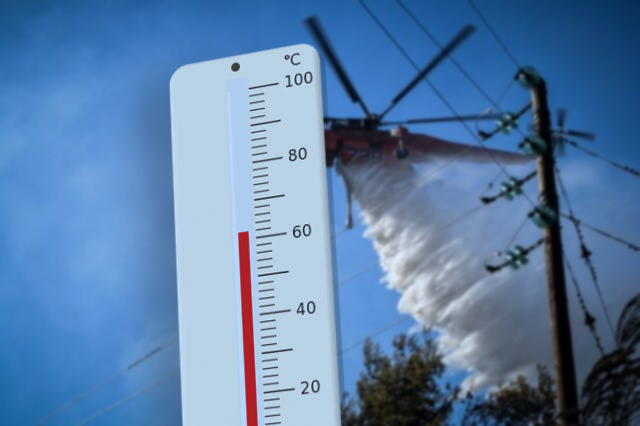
62 °C
